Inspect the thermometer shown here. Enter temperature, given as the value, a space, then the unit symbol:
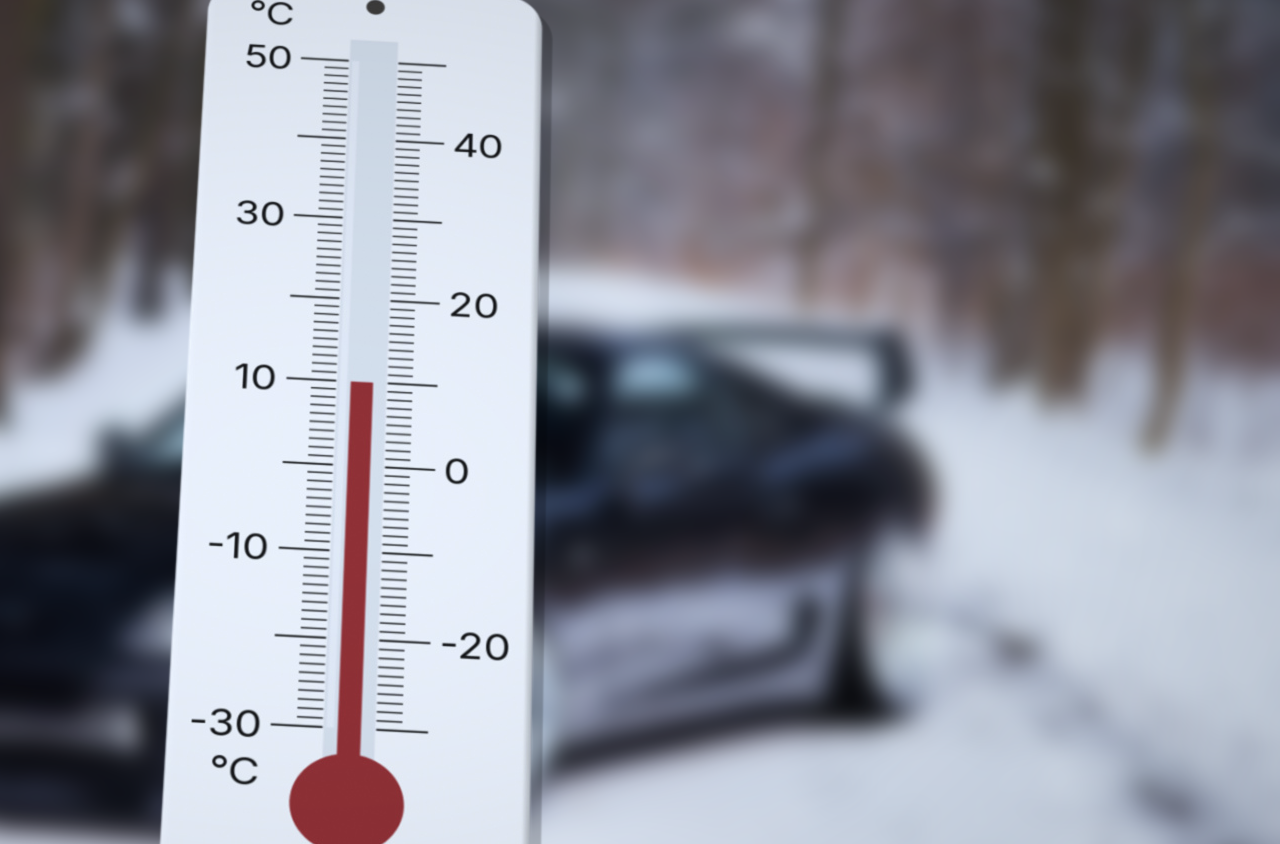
10 °C
